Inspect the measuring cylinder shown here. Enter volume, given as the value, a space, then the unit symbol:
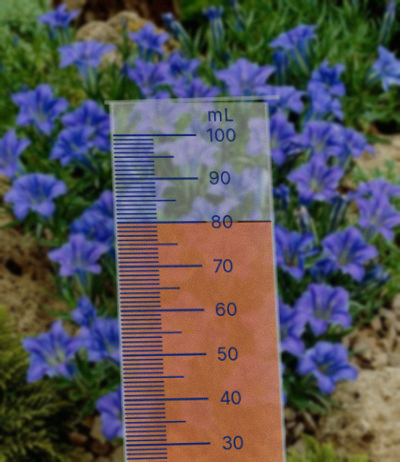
80 mL
